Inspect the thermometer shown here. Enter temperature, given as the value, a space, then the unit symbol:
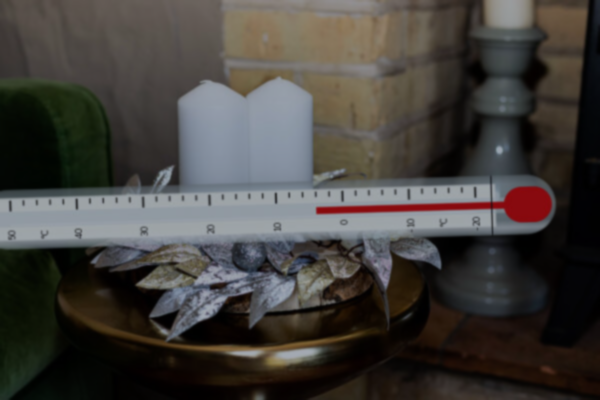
4 °C
